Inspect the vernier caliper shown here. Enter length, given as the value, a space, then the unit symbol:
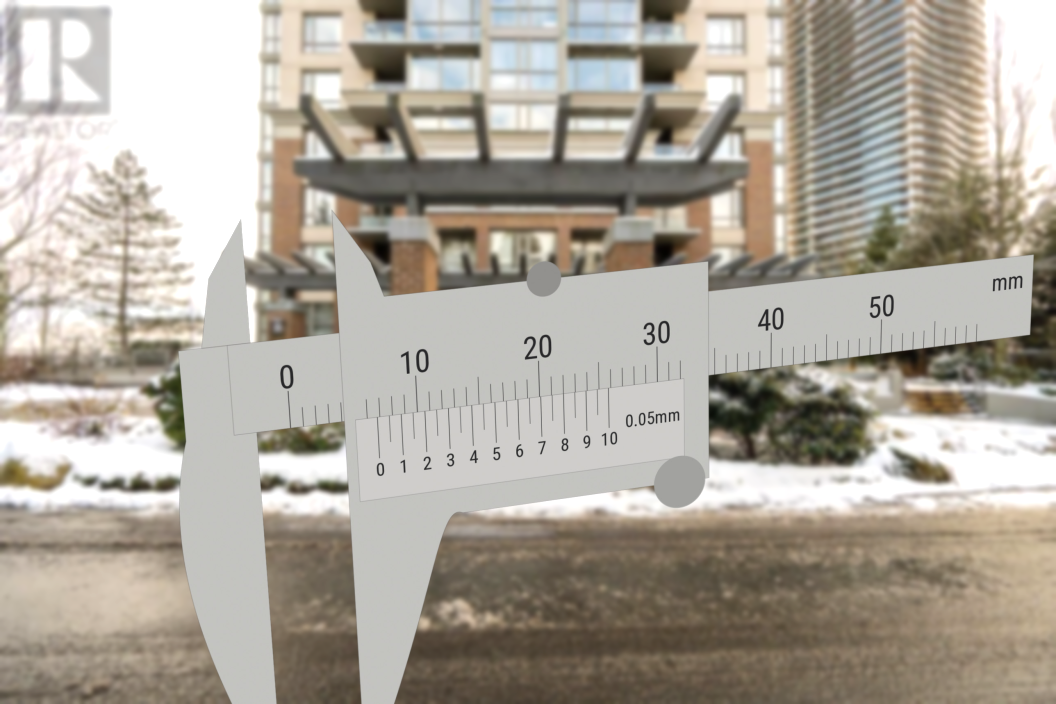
6.8 mm
